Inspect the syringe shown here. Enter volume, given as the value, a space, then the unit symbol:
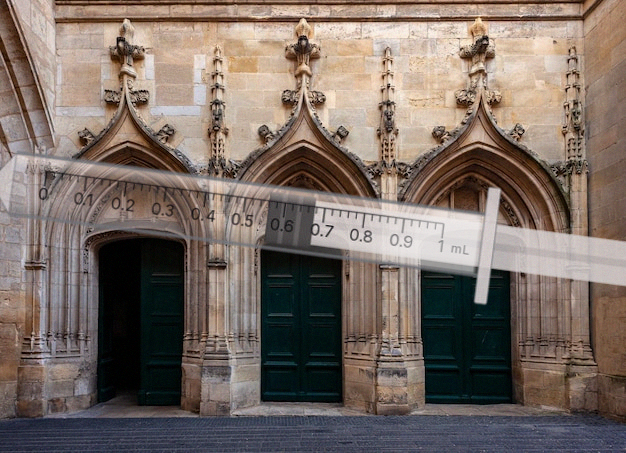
0.56 mL
